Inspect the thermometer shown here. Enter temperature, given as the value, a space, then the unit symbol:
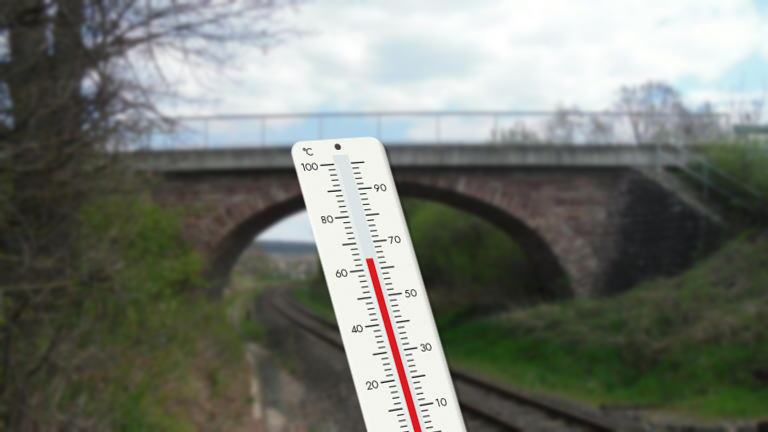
64 °C
